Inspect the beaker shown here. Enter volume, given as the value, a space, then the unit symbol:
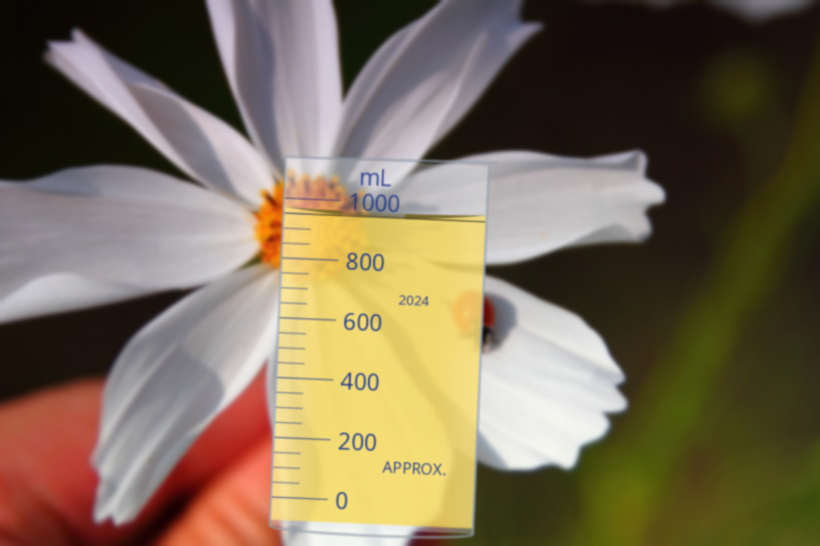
950 mL
